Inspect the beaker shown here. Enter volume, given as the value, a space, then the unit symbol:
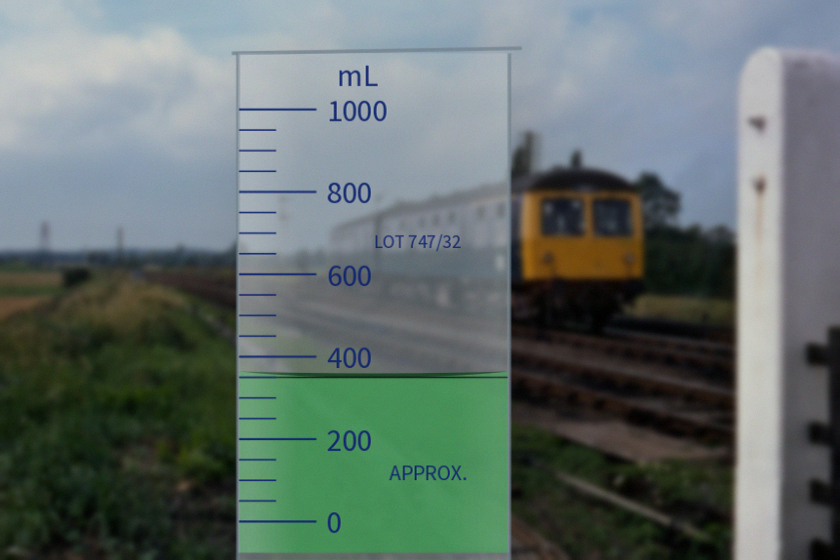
350 mL
